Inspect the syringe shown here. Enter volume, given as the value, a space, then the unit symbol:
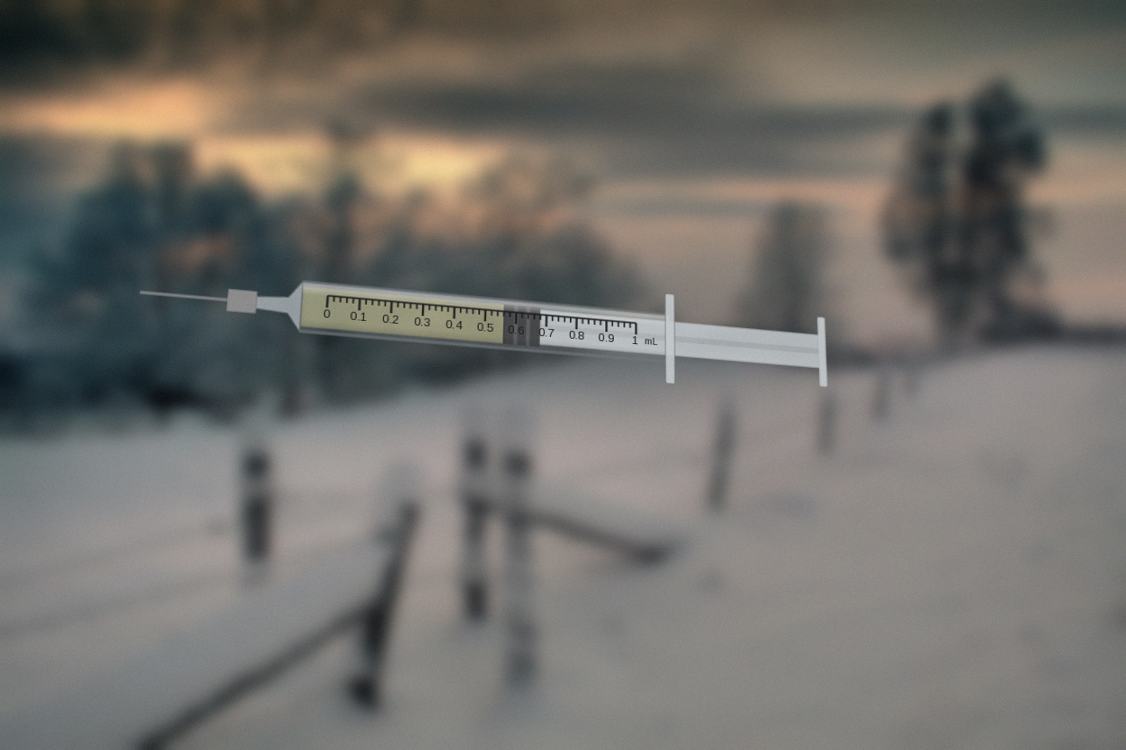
0.56 mL
